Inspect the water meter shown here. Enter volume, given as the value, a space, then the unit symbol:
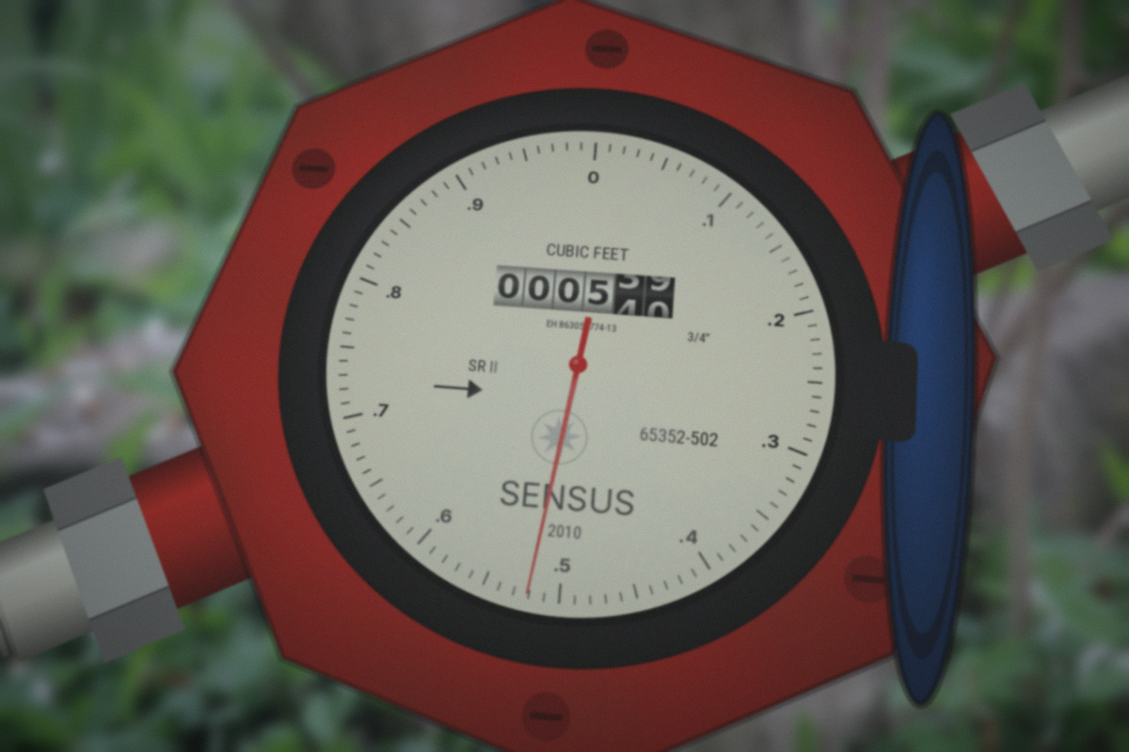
539.52 ft³
